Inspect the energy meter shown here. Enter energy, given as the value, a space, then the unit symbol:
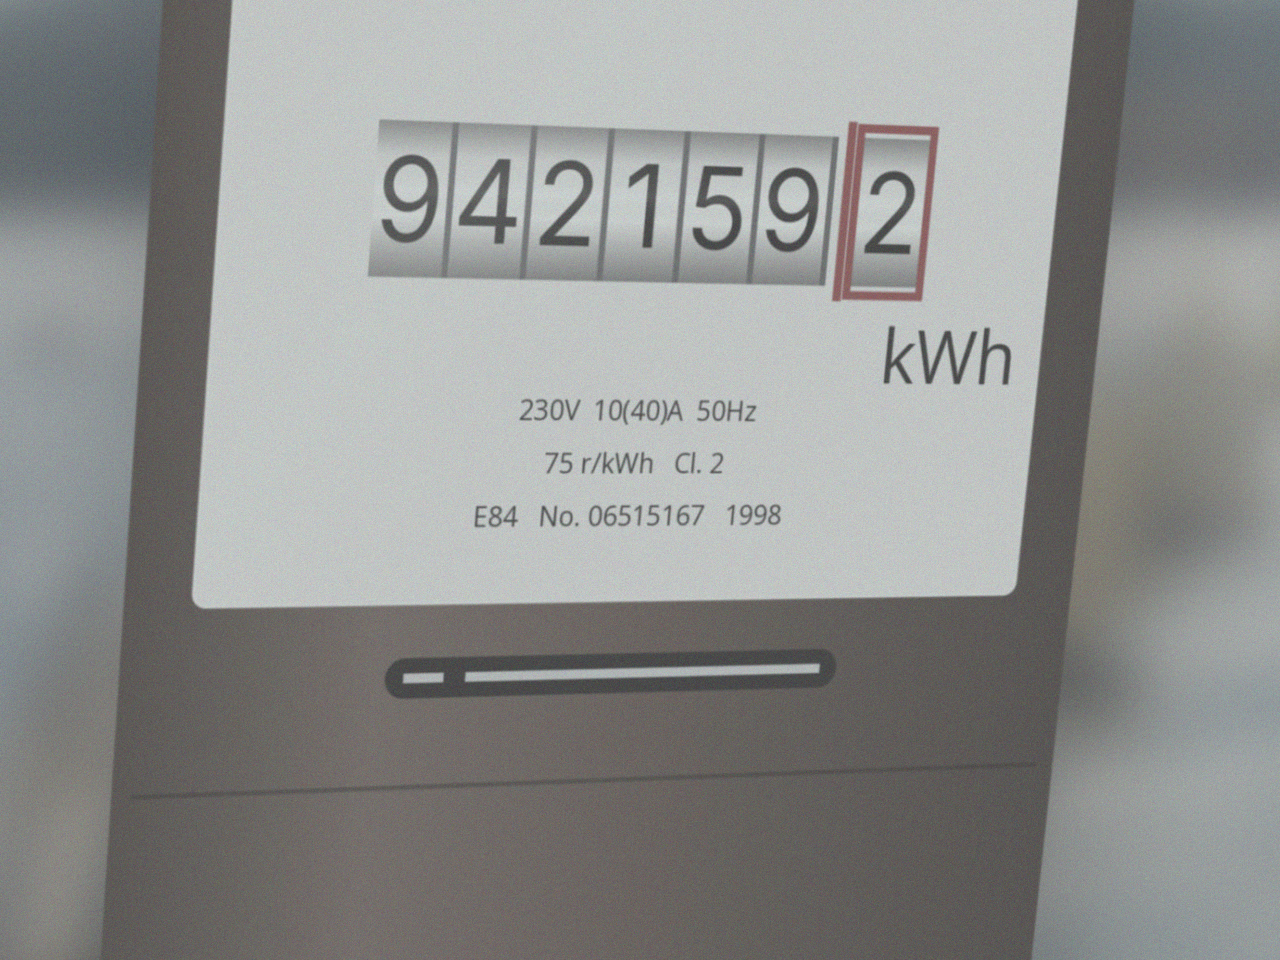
942159.2 kWh
